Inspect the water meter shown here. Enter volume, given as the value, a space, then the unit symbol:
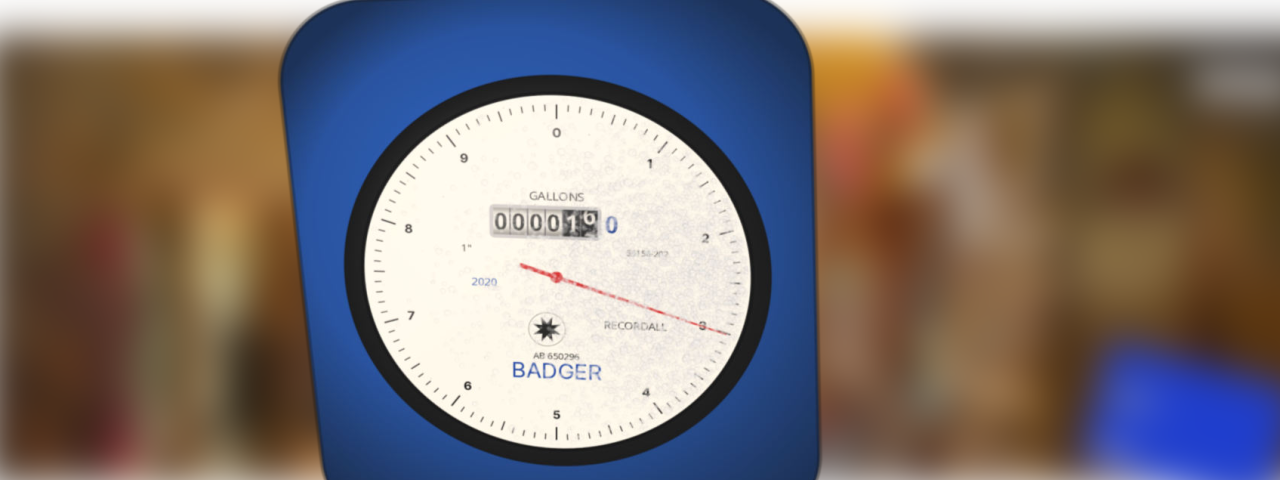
163.0 gal
